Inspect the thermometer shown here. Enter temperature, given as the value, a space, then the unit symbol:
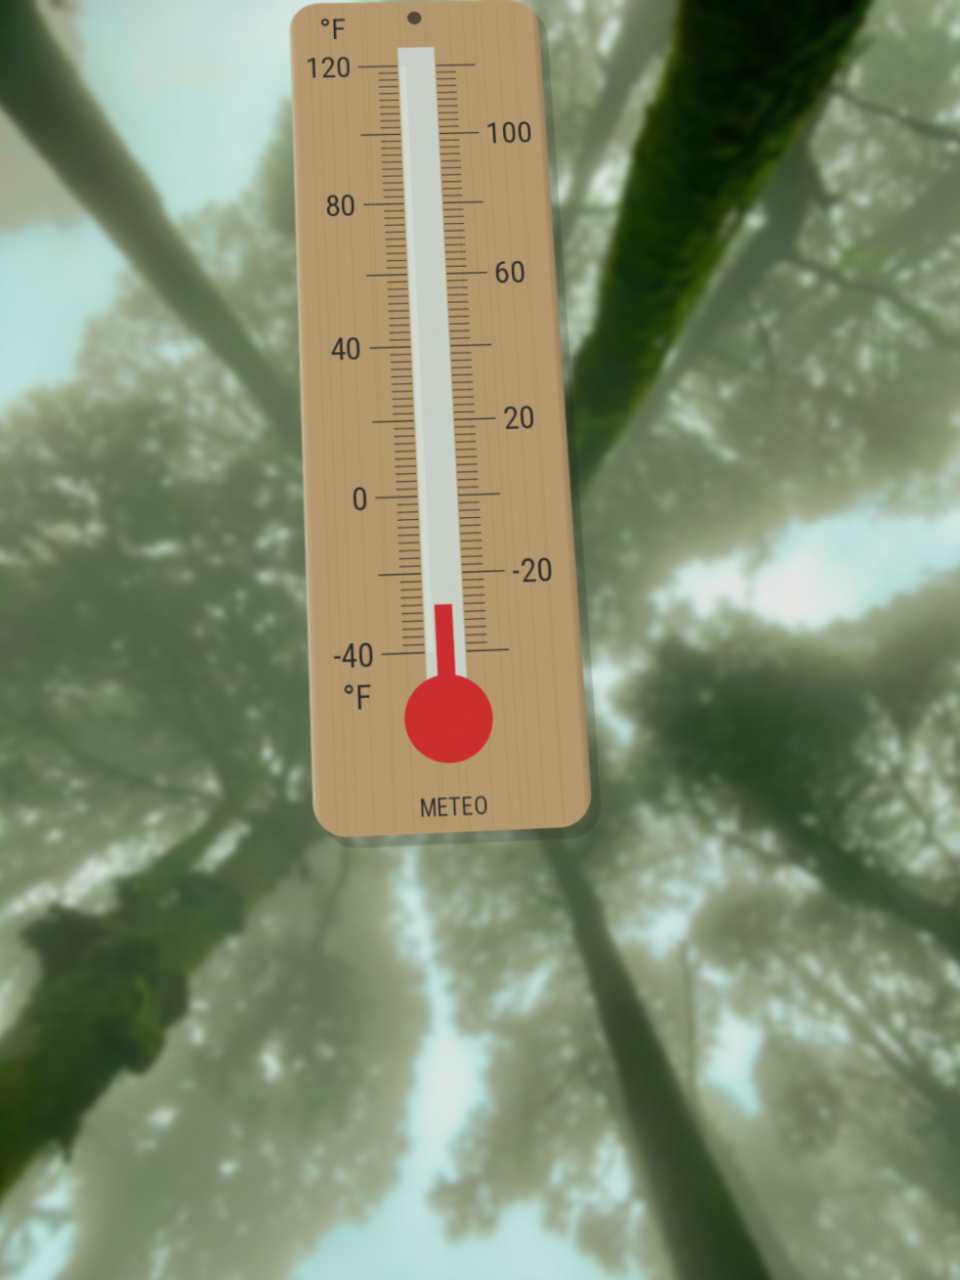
-28 °F
